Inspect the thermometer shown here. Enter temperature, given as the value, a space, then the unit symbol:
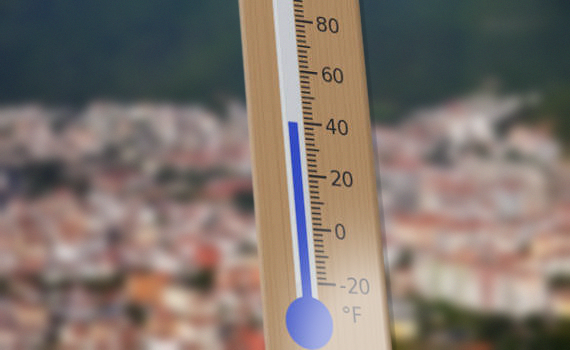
40 °F
